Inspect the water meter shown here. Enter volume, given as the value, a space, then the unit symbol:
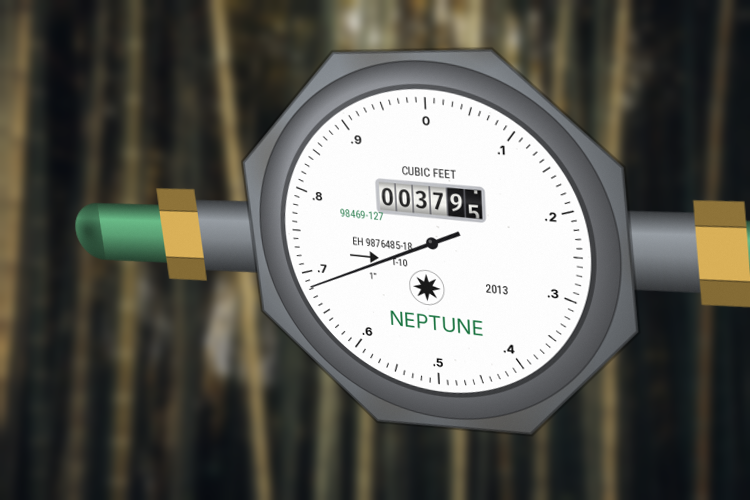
3794.68 ft³
